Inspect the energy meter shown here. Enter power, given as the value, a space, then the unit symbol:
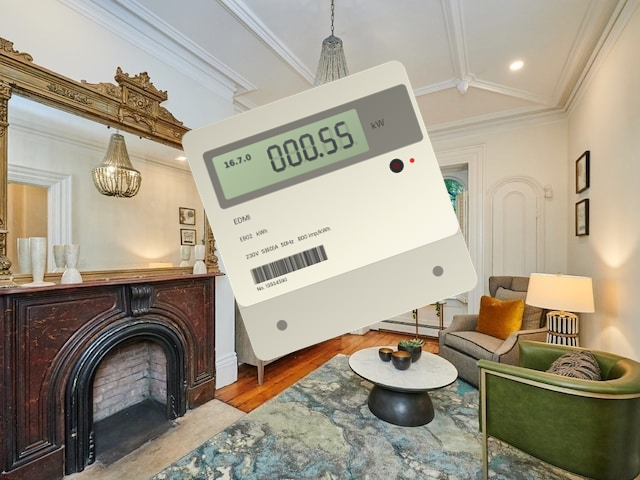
0.55 kW
